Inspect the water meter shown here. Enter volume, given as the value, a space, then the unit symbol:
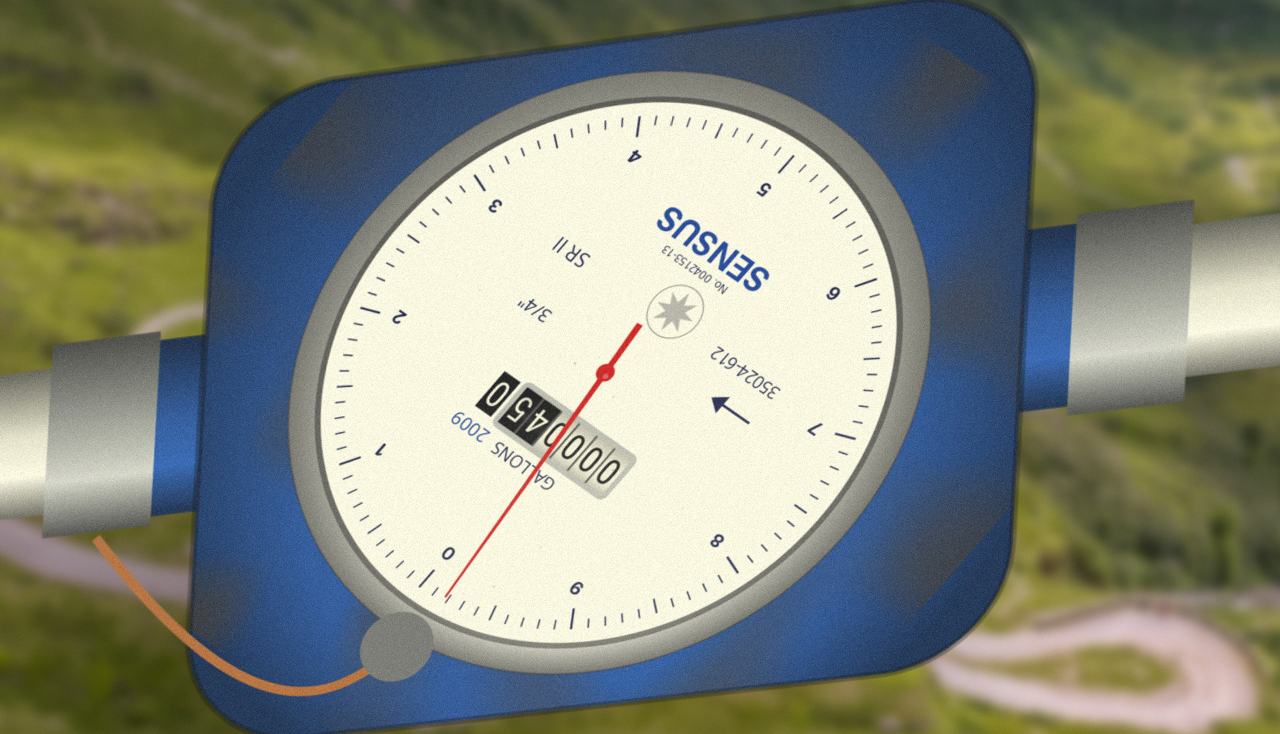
449.8 gal
